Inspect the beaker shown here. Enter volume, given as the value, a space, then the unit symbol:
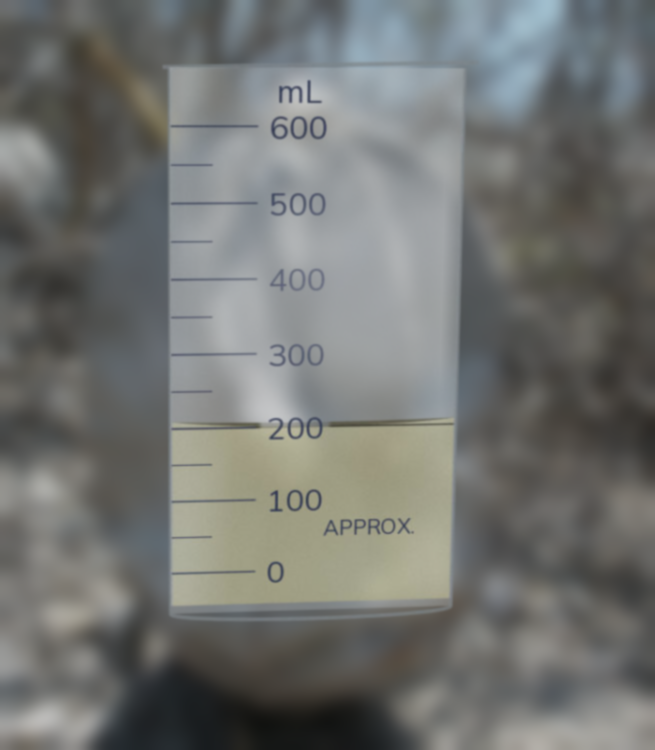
200 mL
